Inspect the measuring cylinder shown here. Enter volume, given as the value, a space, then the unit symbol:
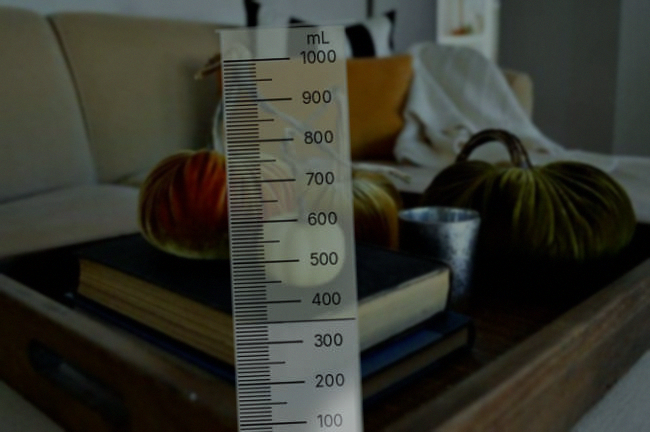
350 mL
